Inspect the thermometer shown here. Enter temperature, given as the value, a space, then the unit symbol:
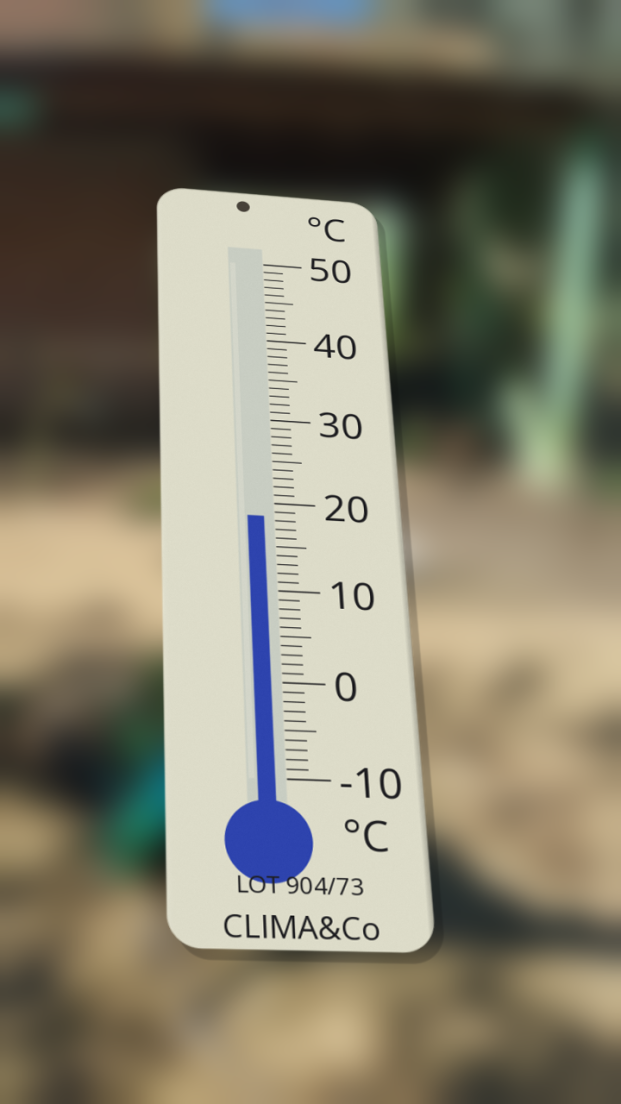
18.5 °C
